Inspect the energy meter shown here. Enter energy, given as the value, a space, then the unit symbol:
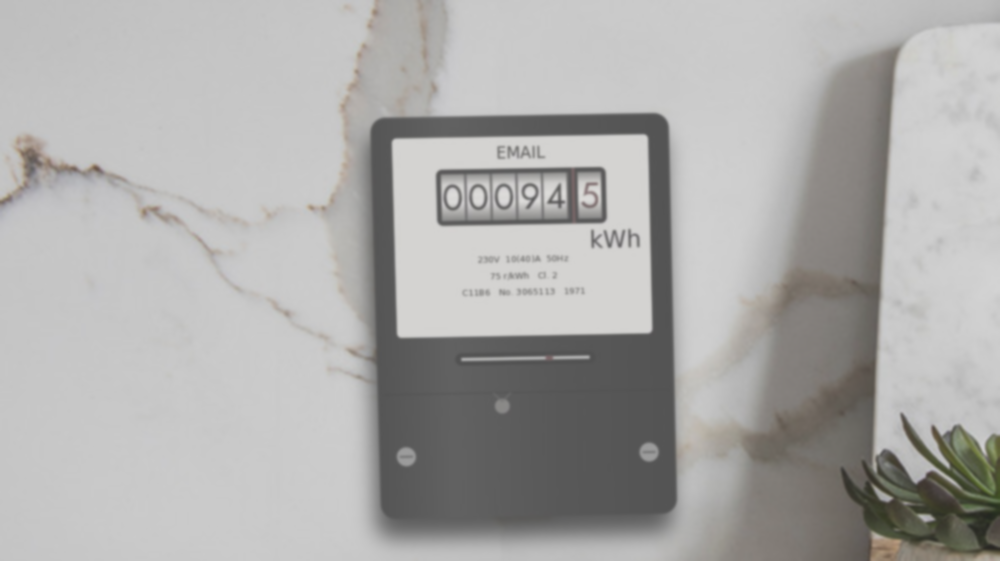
94.5 kWh
